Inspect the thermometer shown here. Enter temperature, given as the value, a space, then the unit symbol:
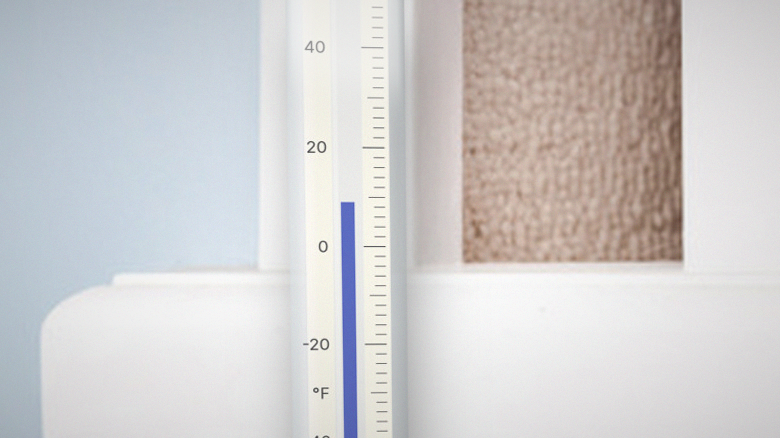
9 °F
